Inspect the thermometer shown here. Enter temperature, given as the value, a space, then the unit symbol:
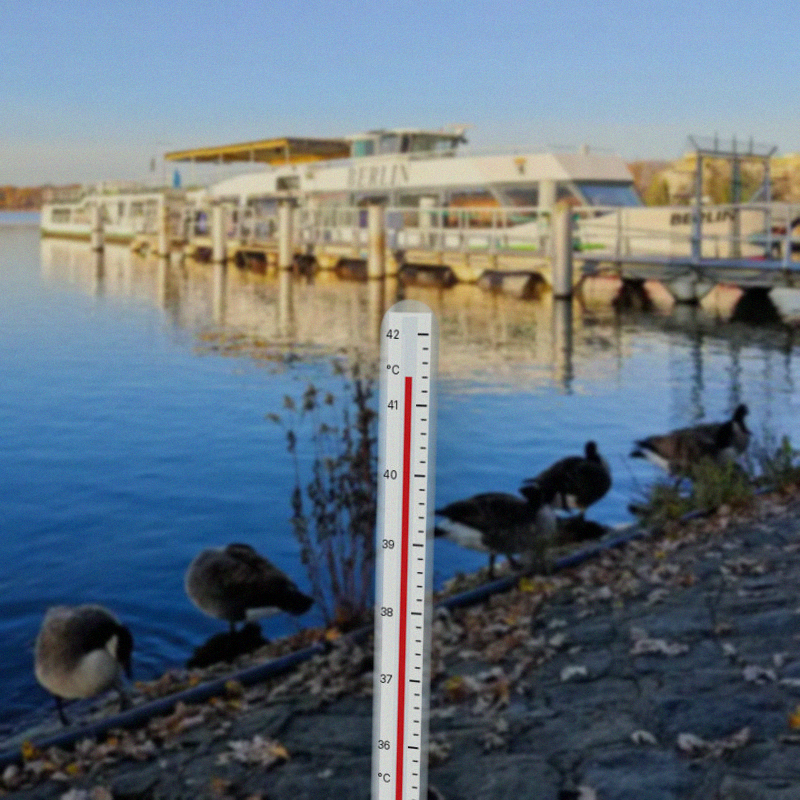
41.4 °C
